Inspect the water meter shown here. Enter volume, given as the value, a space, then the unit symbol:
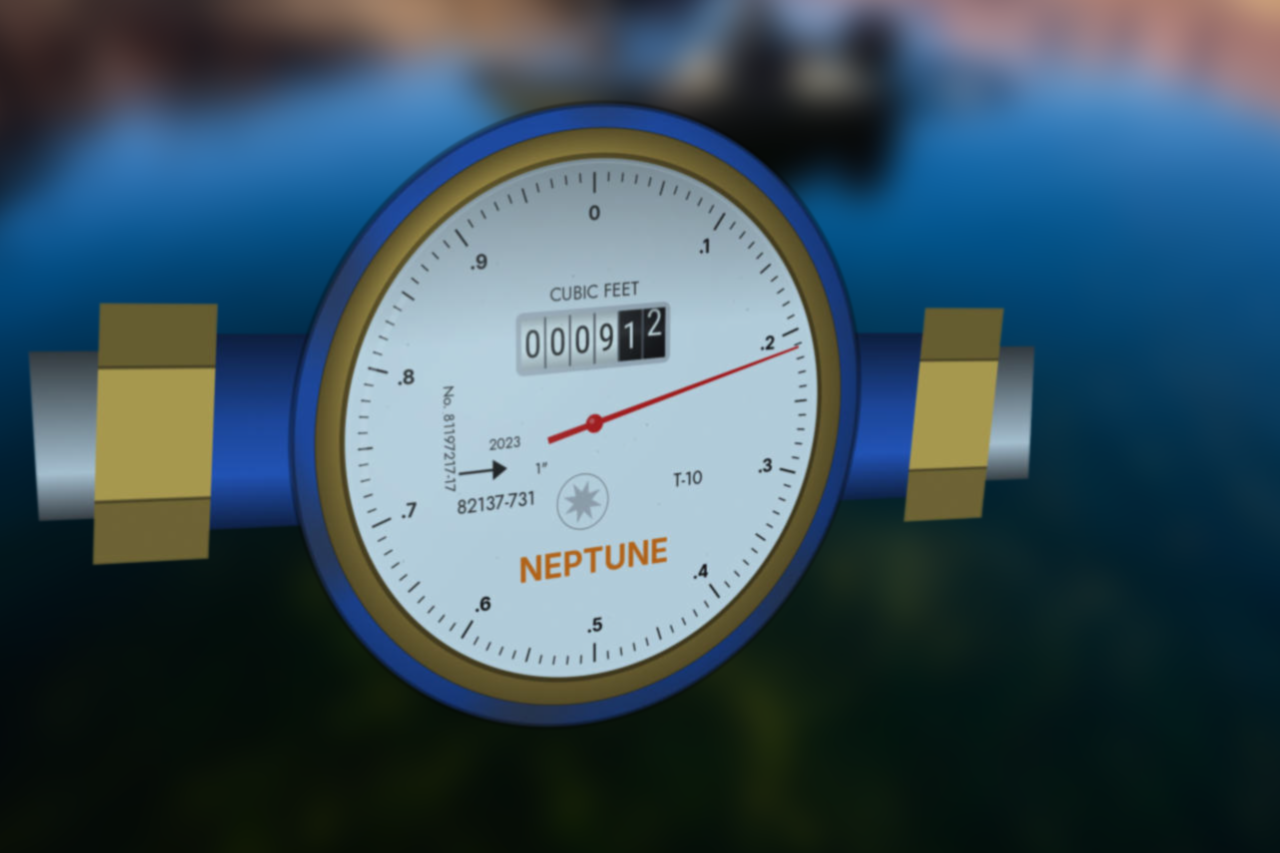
912.21 ft³
